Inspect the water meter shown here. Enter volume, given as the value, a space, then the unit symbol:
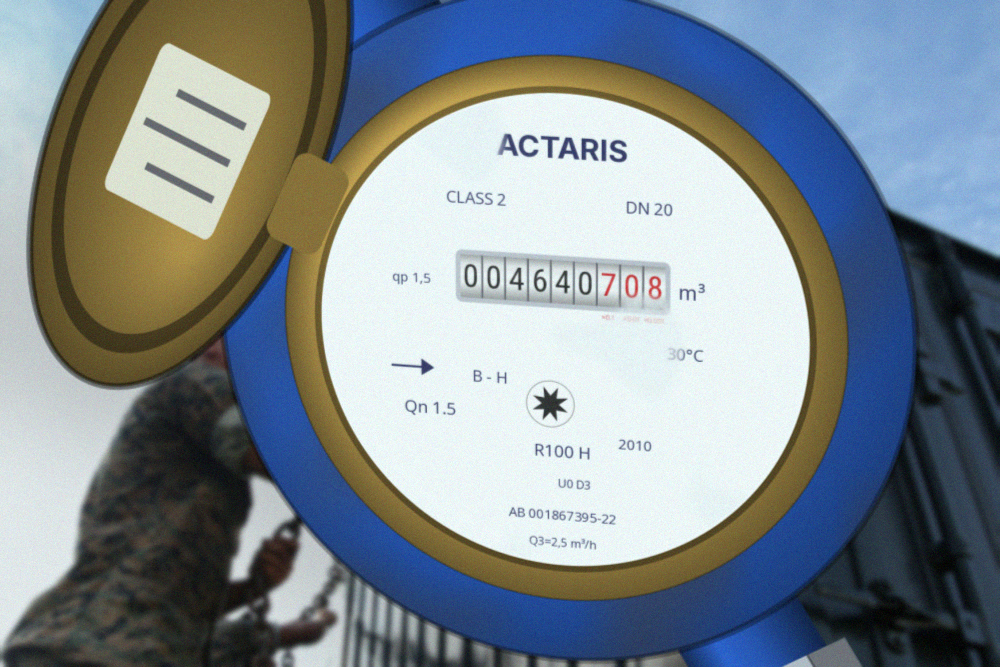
4640.708 m³
